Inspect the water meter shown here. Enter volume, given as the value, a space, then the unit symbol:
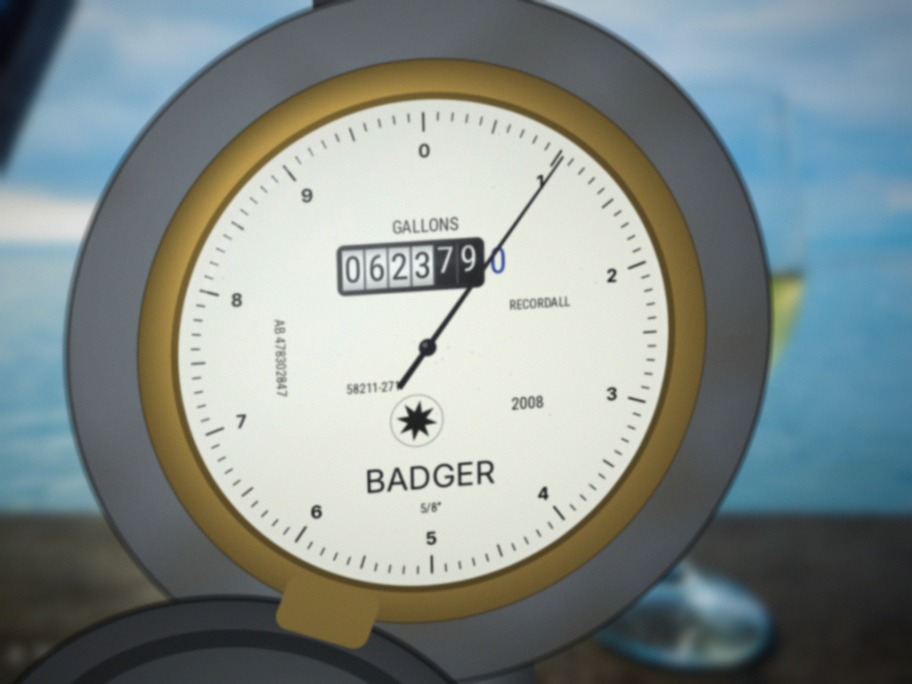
623791.0 gal
